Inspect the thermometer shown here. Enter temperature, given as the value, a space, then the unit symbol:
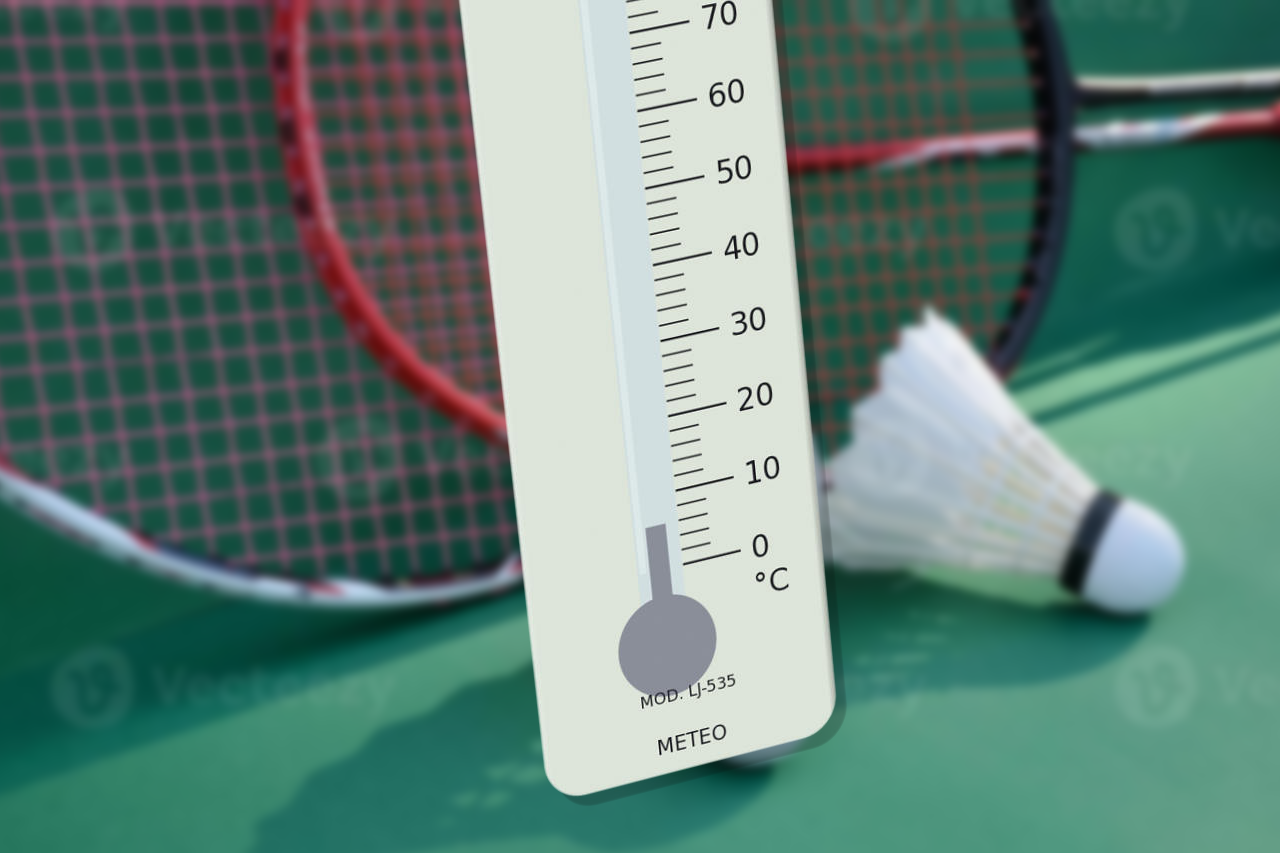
6 °C
